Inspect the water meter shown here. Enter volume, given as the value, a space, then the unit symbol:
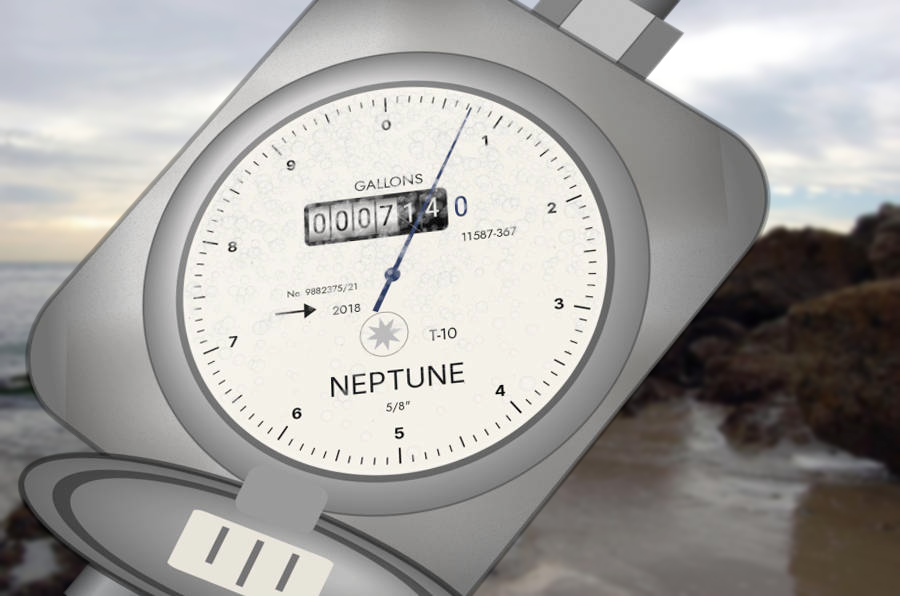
7140.7 gal
